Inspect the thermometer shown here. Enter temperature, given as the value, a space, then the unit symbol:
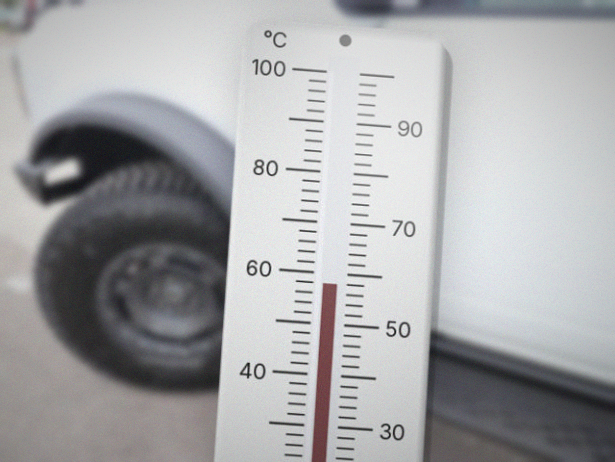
58 °C
